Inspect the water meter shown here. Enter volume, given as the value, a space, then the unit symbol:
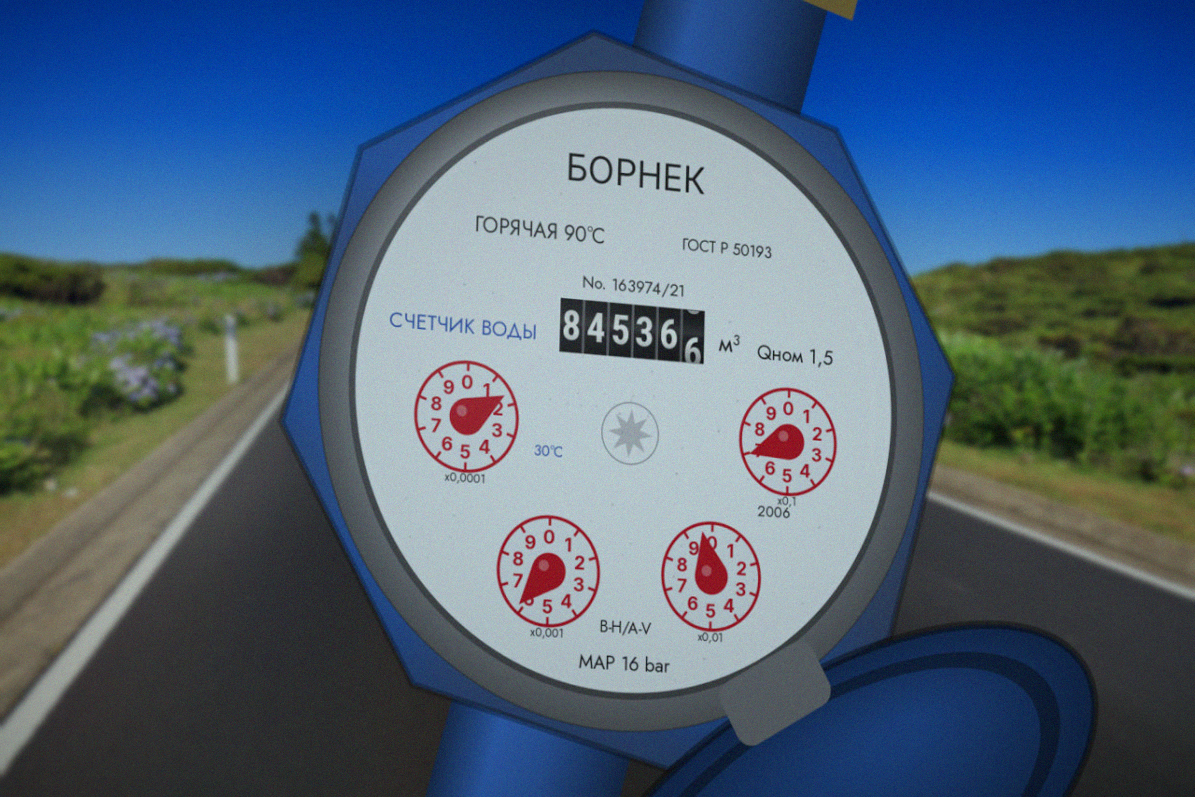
845365.6961 m³
